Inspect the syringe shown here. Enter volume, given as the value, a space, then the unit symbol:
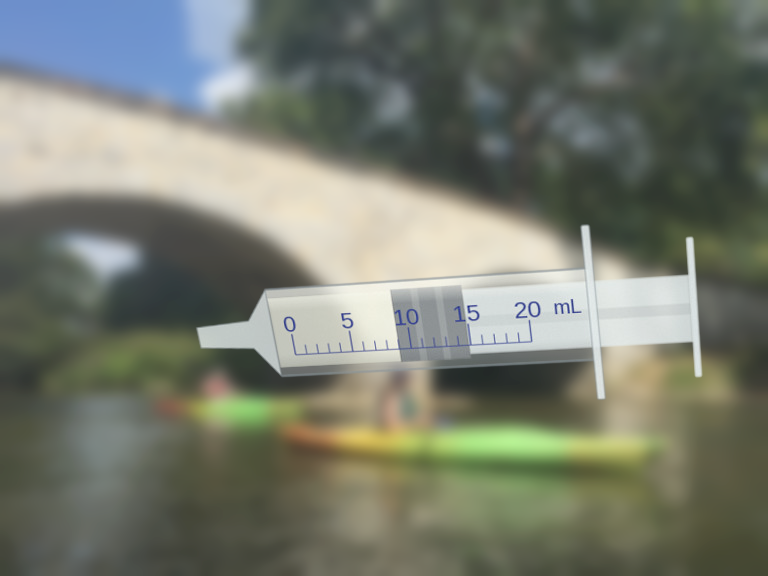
9 mL
